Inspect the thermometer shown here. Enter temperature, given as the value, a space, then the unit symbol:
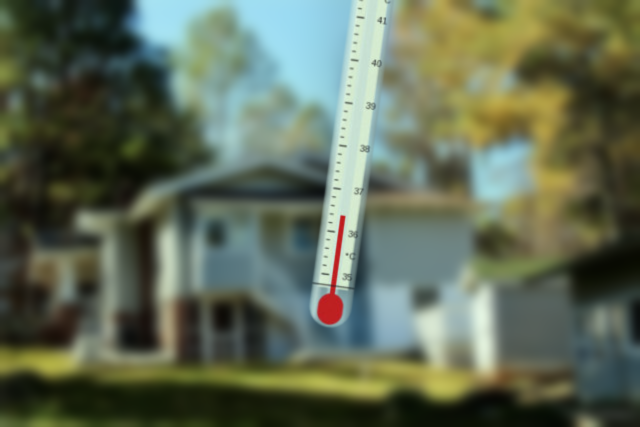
36.4 °C
